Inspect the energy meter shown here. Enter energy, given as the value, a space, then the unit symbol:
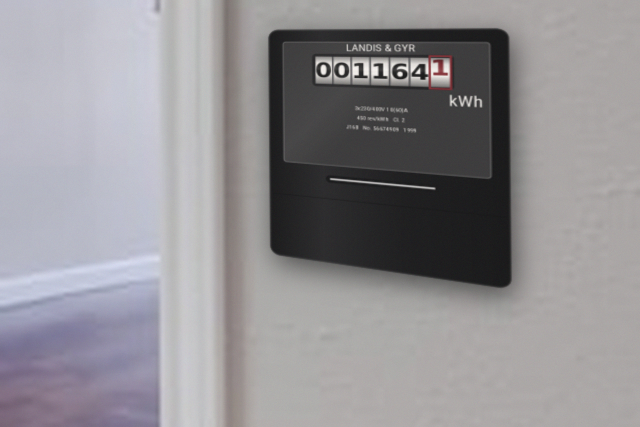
1164.1 kWh
